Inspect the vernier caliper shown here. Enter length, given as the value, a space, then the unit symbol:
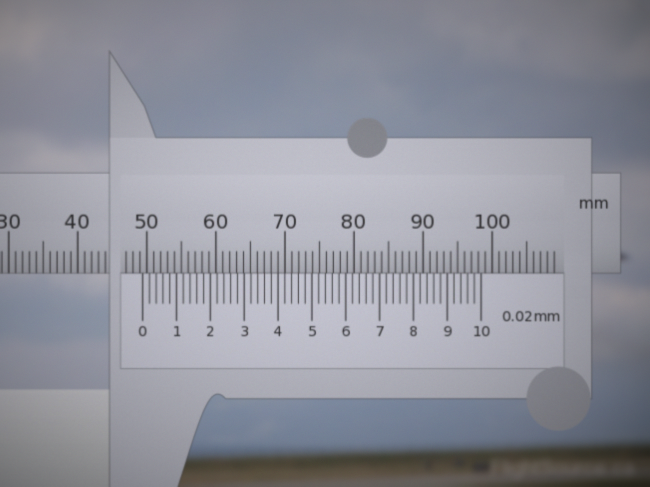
49.4 mm
